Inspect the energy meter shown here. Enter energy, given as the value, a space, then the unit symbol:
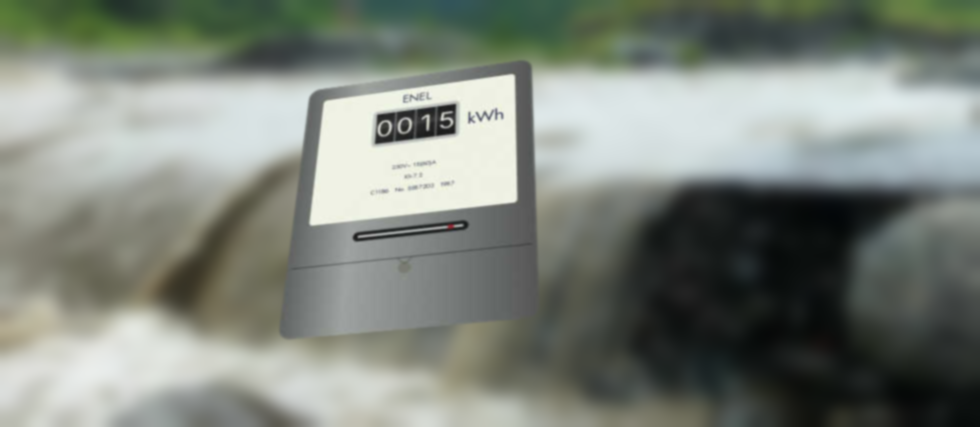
15 kWh
